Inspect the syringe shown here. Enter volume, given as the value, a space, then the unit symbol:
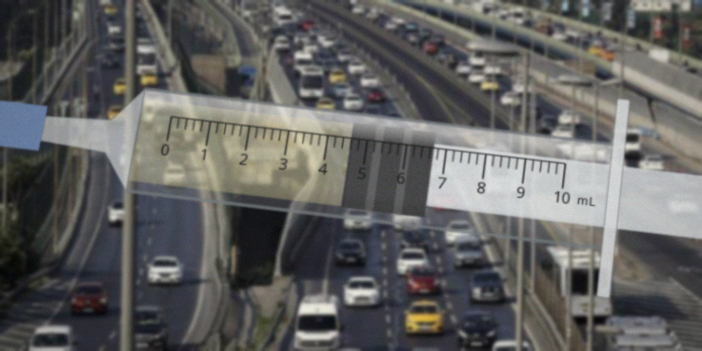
4.6 mL
